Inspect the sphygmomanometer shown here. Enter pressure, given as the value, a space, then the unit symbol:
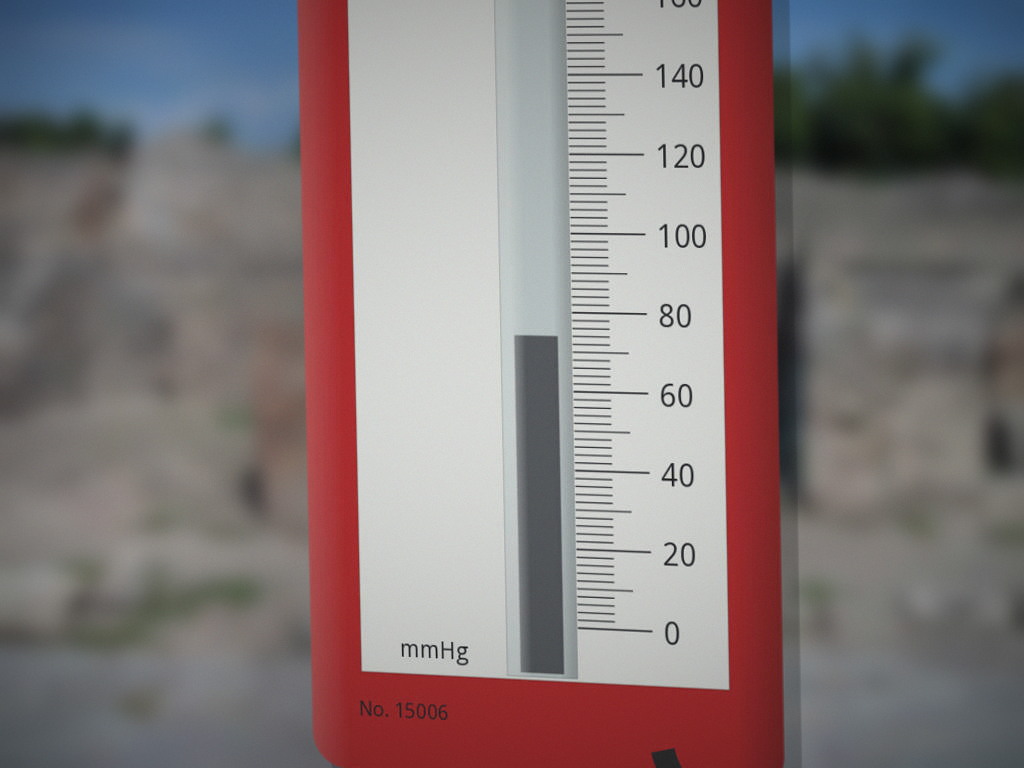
74 mmHg
